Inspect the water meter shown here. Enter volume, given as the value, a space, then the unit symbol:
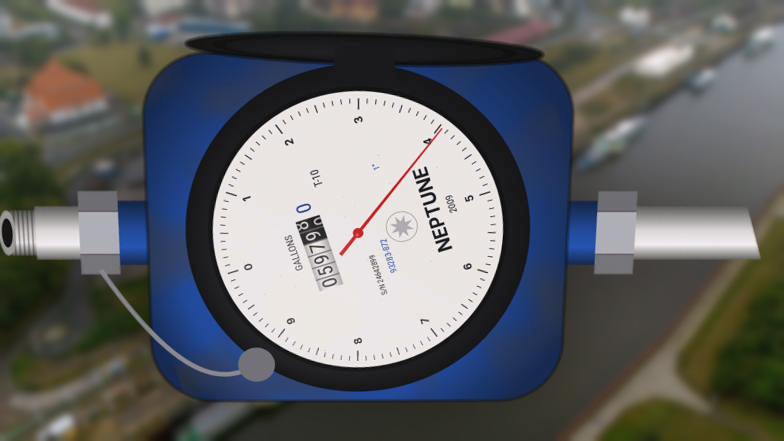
597984.0 gal
